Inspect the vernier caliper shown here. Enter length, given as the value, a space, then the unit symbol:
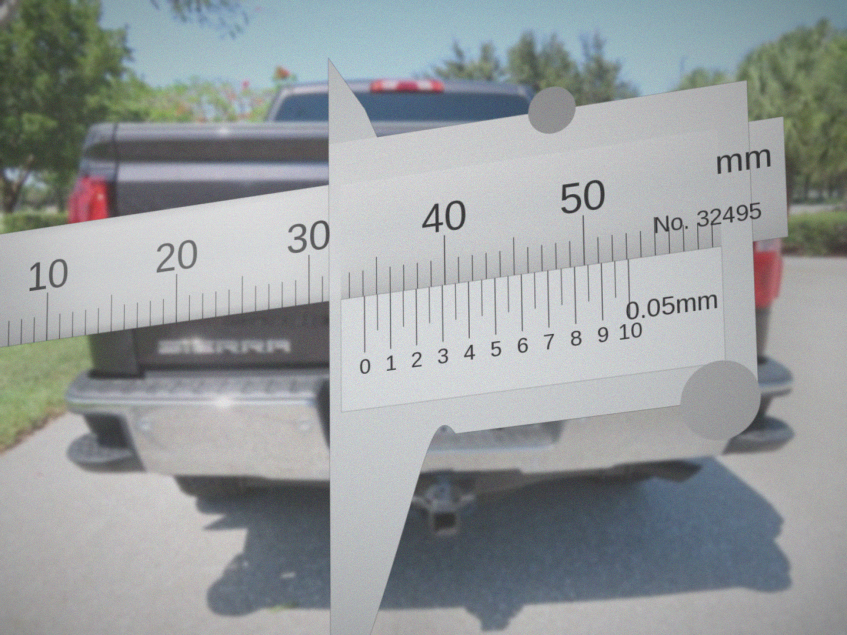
34.1 mm
